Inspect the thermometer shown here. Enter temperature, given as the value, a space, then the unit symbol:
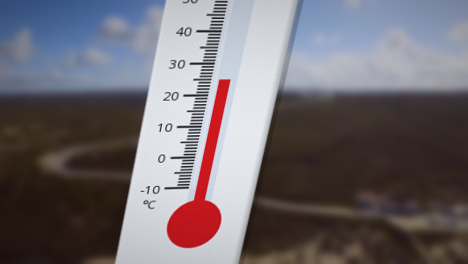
25 °C
